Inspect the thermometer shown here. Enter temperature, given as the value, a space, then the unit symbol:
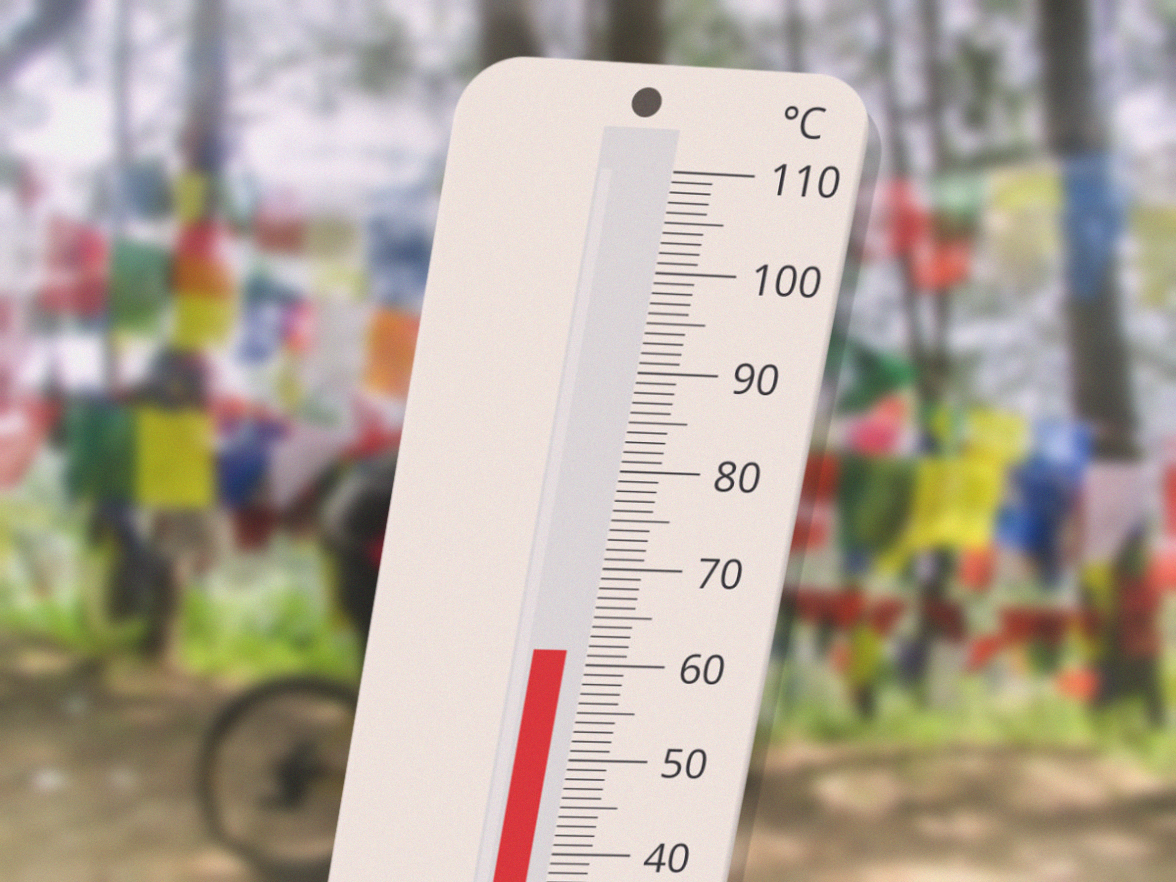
61.5 °C
